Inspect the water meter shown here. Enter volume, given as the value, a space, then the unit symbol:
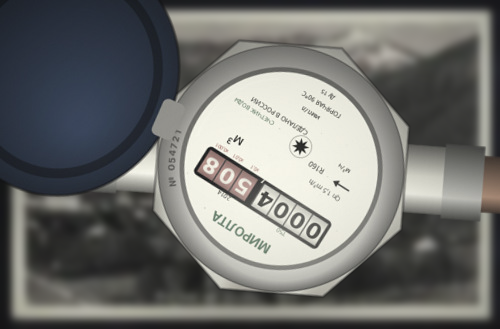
4.508 m³
